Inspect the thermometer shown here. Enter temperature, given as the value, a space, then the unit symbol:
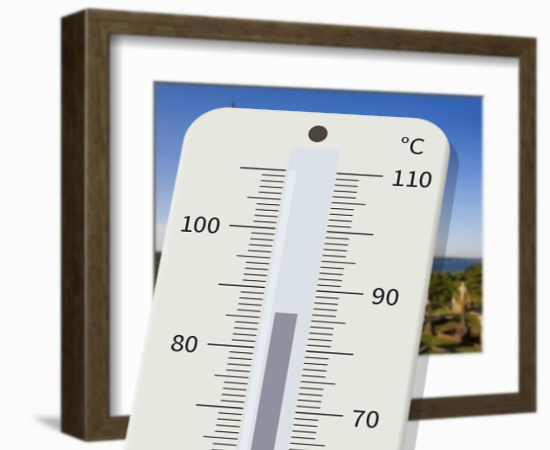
86 °C
